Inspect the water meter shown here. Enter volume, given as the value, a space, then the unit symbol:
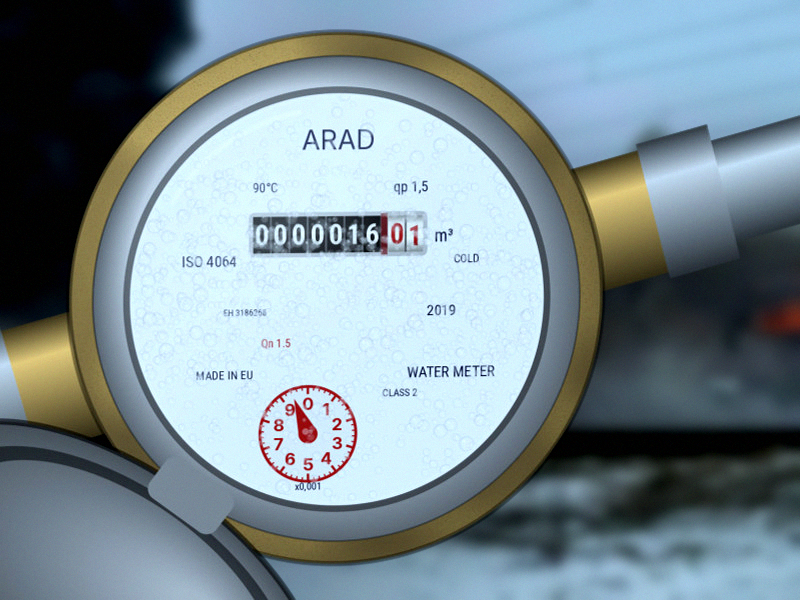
16.009 m³
